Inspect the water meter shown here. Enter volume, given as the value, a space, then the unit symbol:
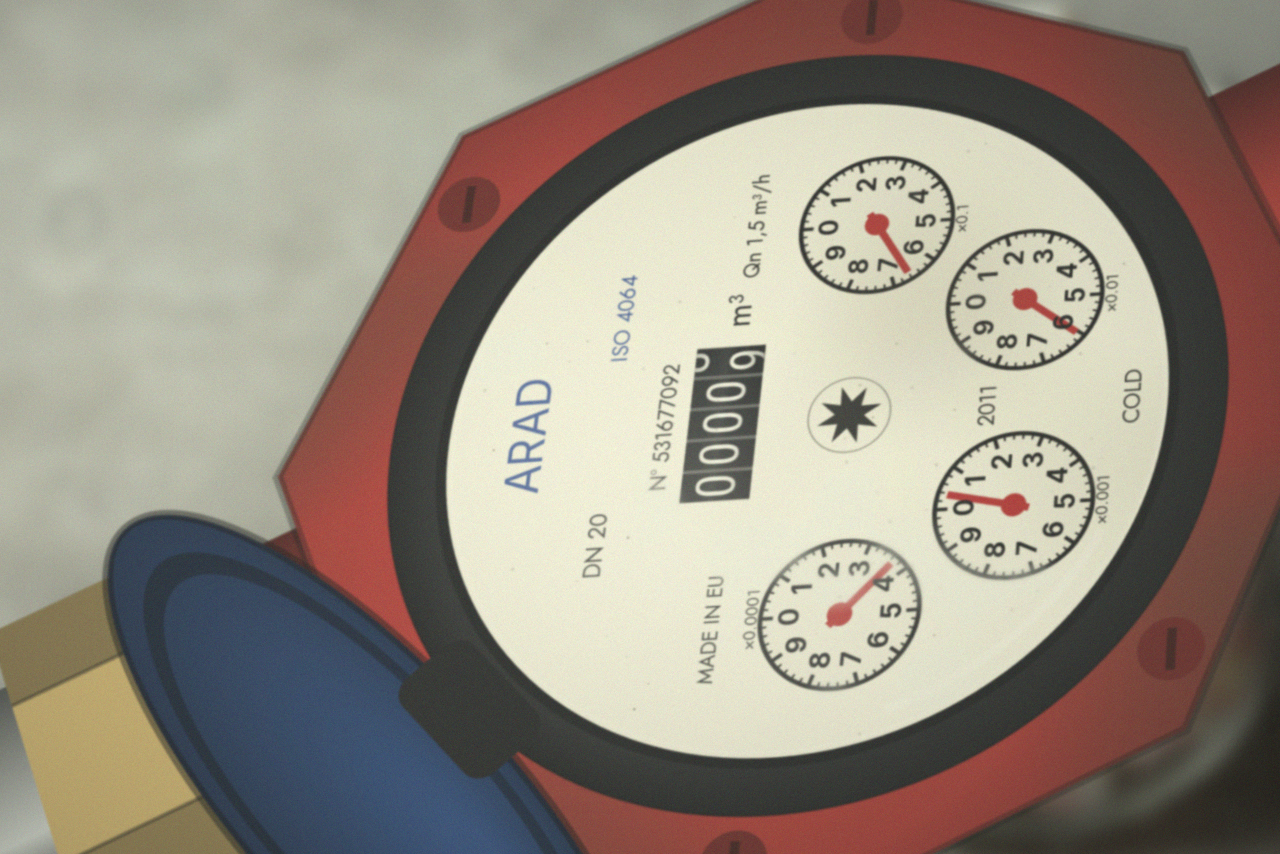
8.6603 m³
